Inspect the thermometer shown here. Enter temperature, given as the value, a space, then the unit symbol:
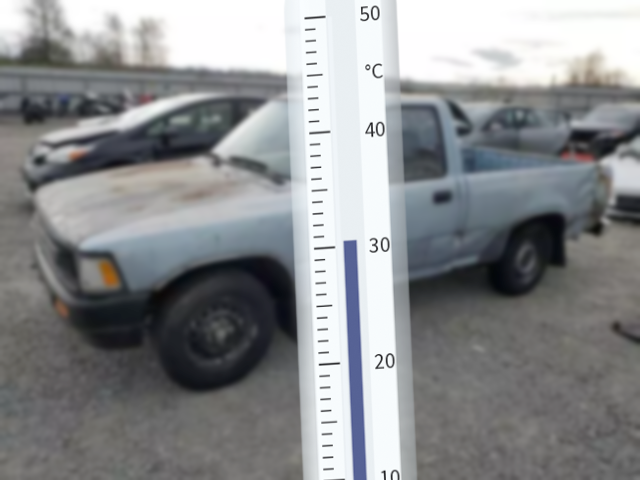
30.5 °C
